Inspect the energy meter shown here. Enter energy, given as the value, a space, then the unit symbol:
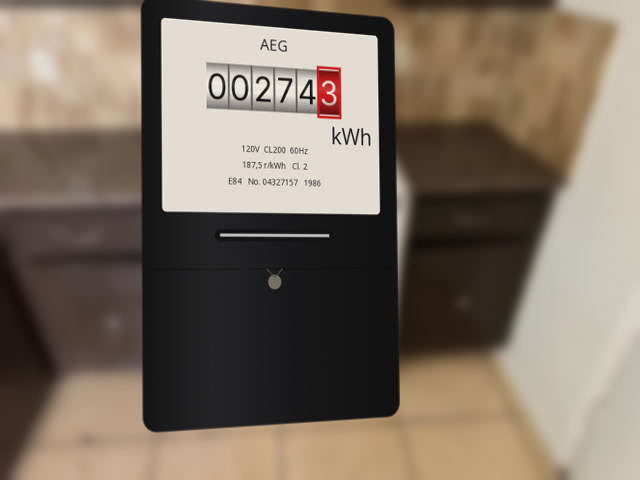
274.3 kWh
